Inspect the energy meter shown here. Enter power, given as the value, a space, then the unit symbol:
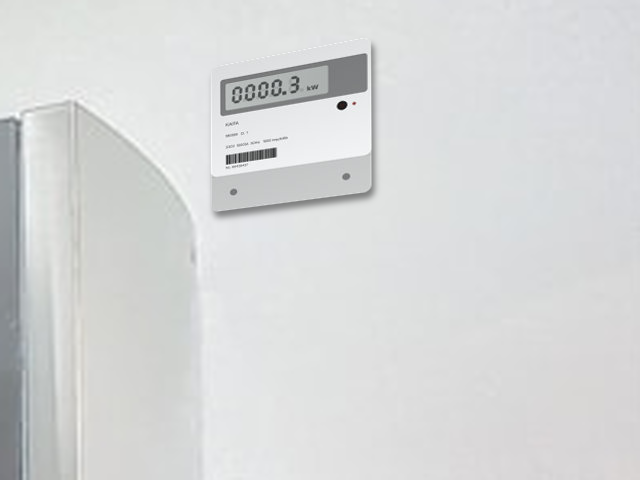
0.3 kW
